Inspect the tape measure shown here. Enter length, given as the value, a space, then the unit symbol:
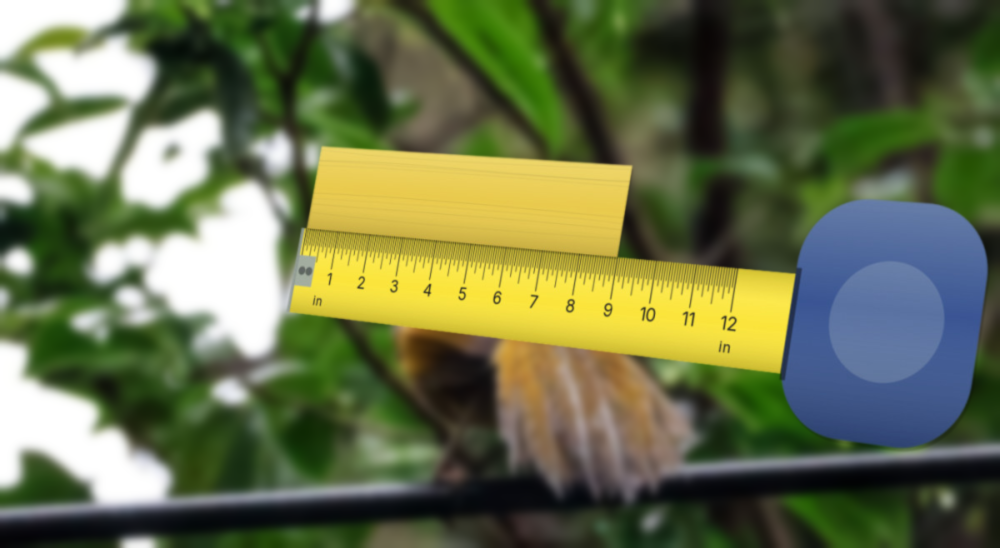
9 in
